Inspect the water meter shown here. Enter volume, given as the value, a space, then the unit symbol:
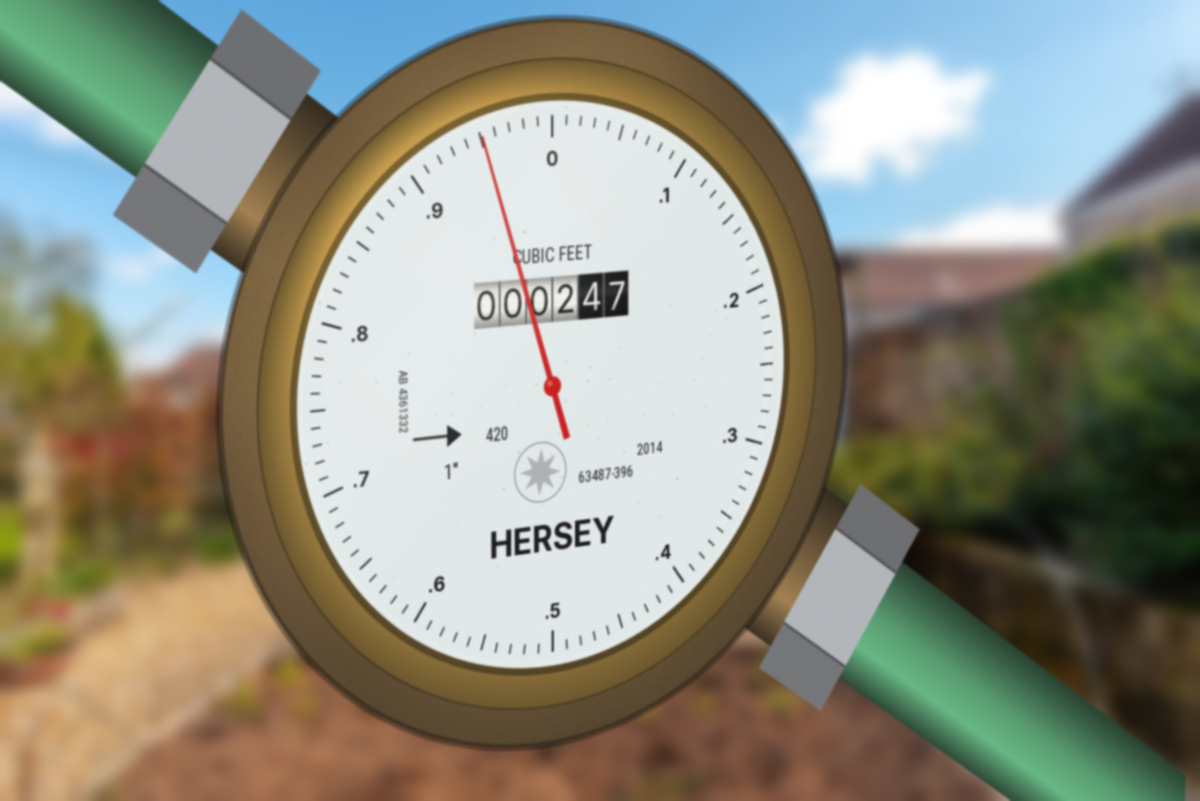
246.95 ft³
